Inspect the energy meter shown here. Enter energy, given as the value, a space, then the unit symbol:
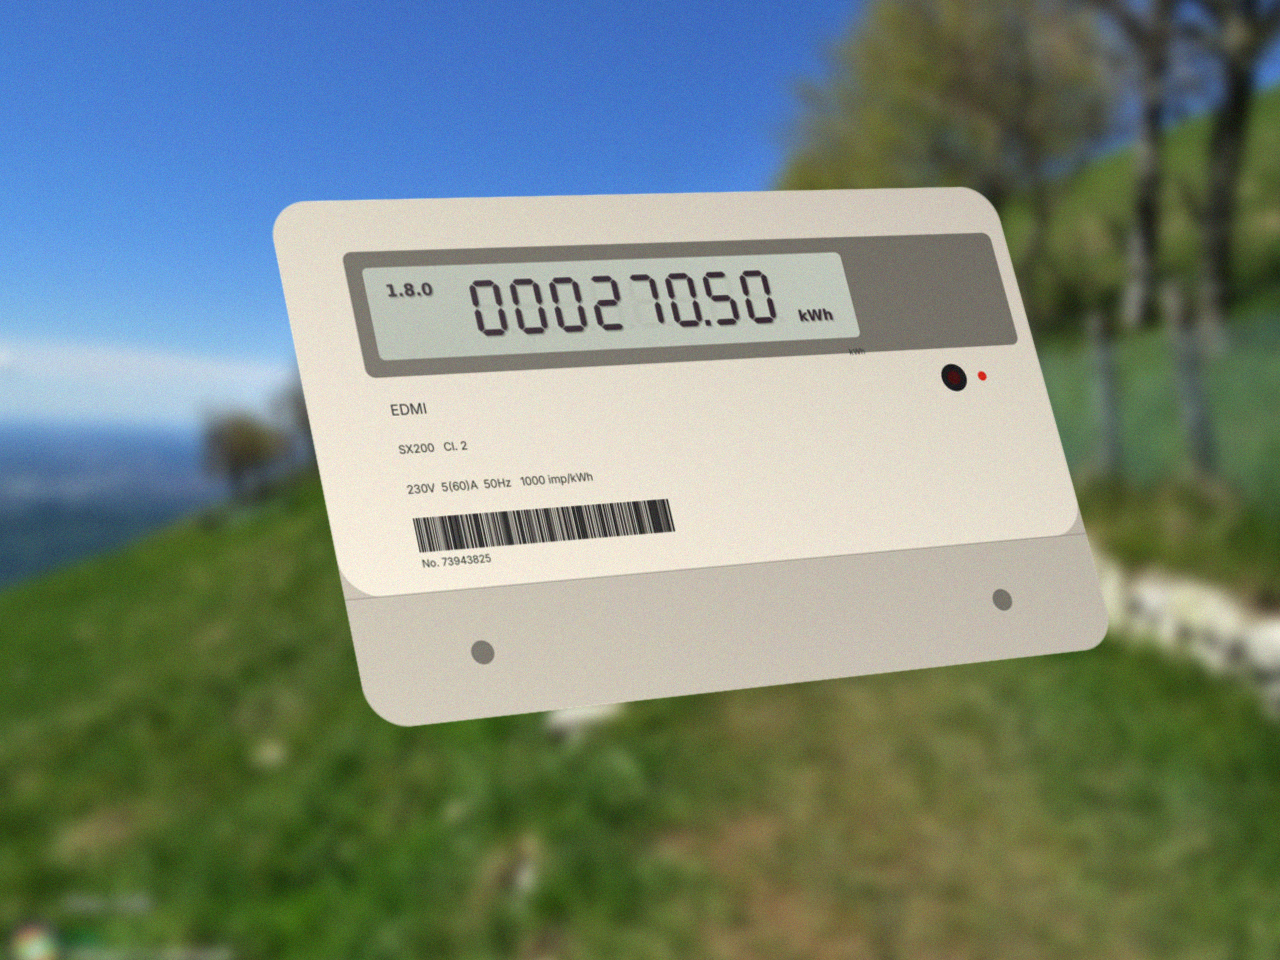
270.50 kWh
